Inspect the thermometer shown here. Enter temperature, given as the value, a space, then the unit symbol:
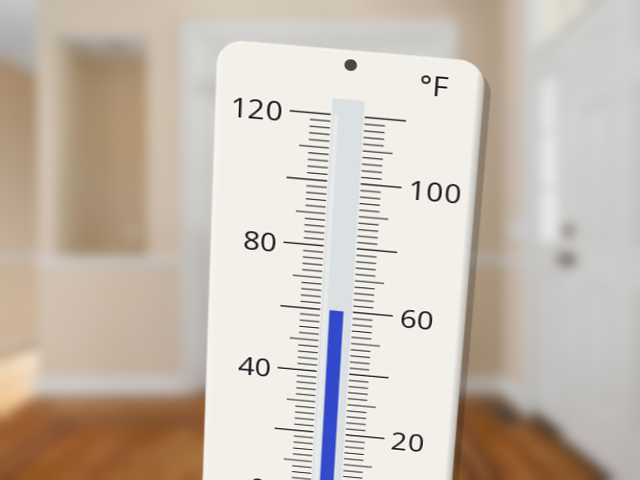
60 °F
